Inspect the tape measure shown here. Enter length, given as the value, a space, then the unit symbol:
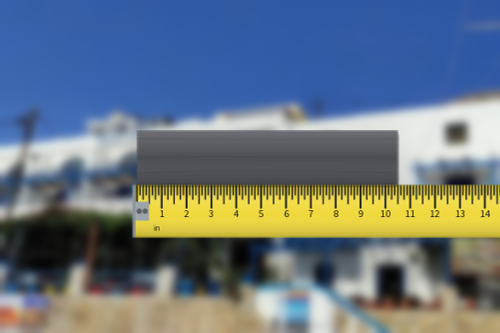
10.5 in
